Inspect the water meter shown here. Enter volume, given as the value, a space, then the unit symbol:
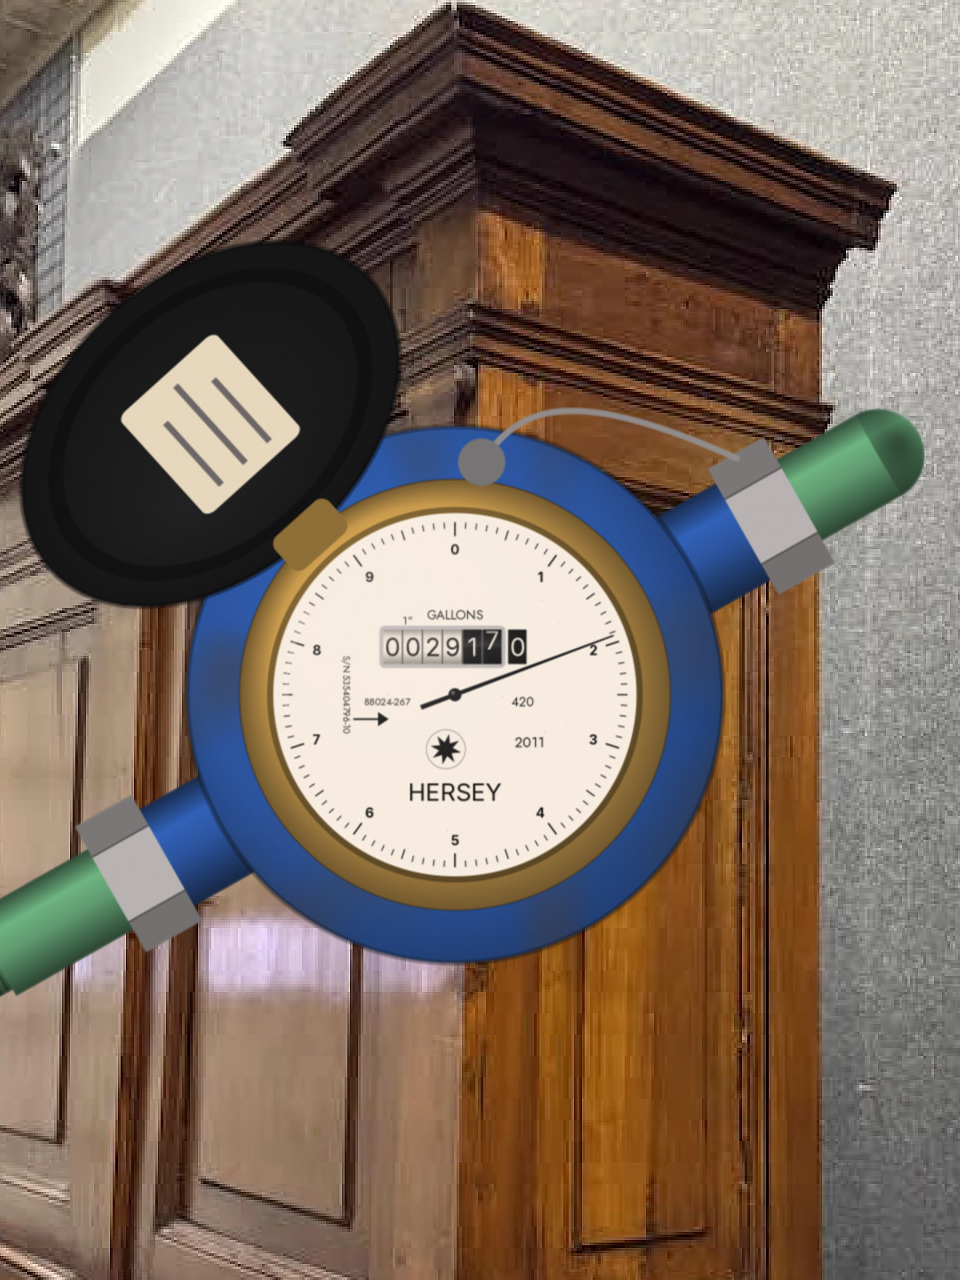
29171.9 gal
